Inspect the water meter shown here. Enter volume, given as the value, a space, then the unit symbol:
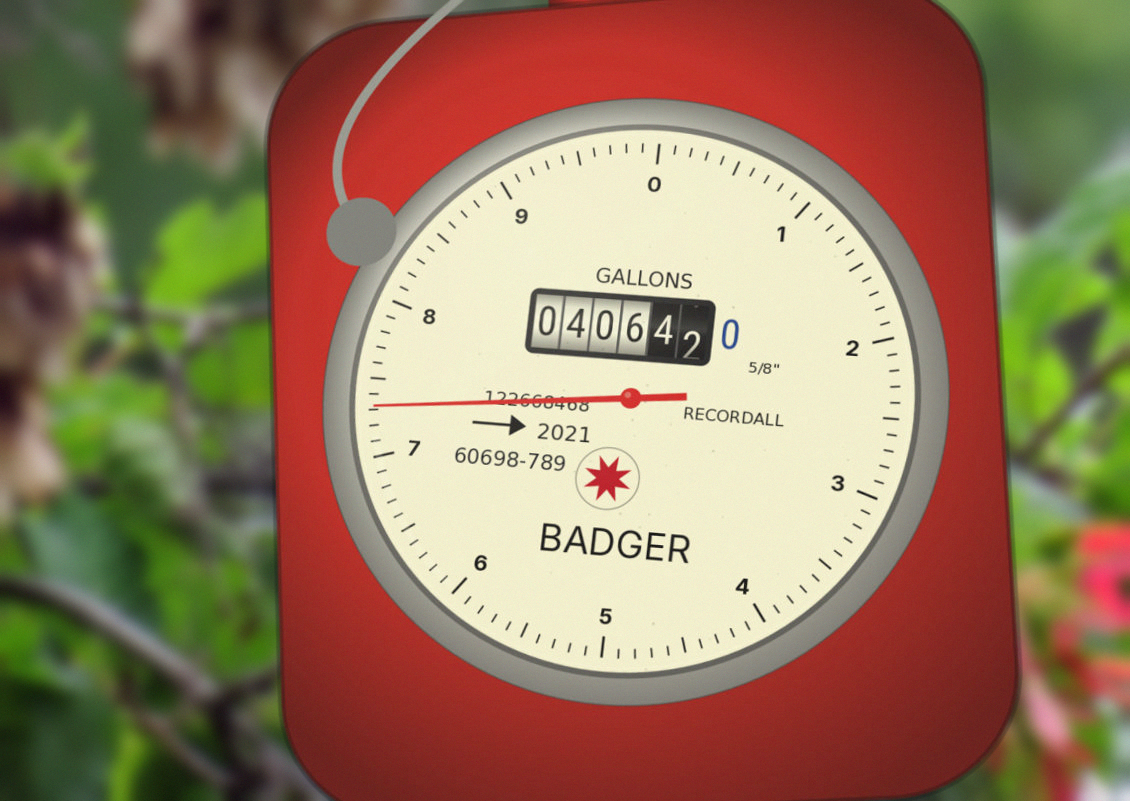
406417.3 gal
